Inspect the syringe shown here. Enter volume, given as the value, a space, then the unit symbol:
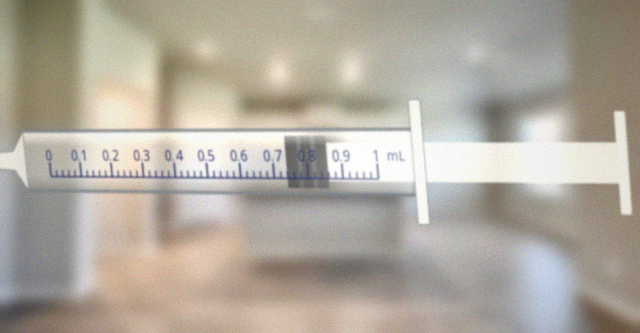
0.74 mL
